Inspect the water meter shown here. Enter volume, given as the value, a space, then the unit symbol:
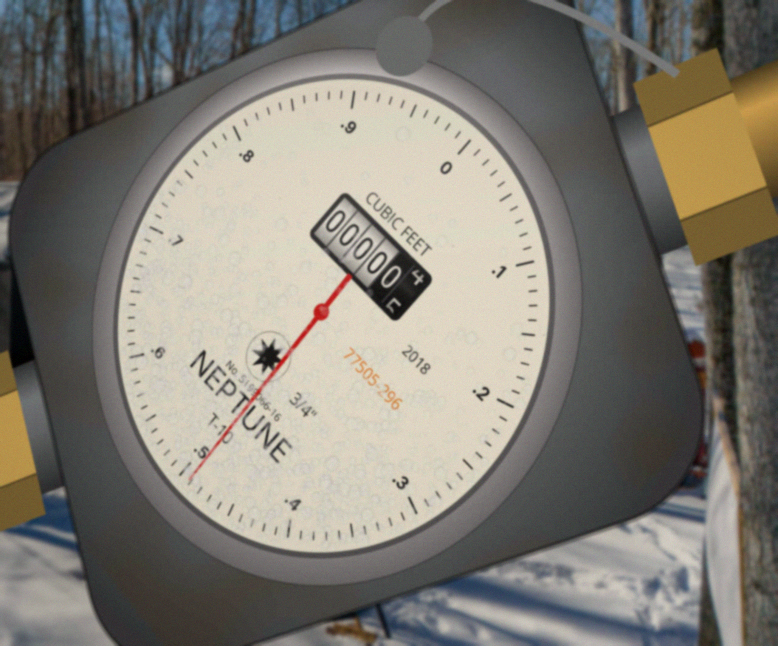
4.49 ft³
